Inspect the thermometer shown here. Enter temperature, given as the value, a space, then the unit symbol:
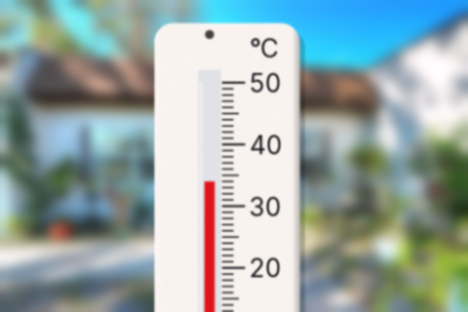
34 °C
